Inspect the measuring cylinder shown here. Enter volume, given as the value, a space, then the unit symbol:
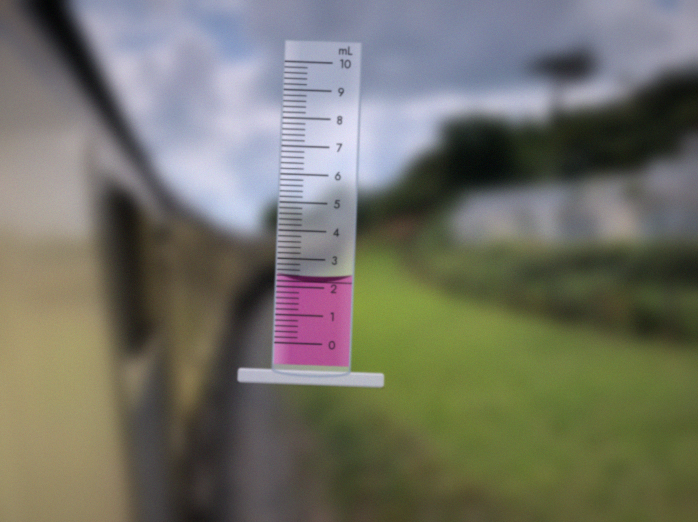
2.2 mL
